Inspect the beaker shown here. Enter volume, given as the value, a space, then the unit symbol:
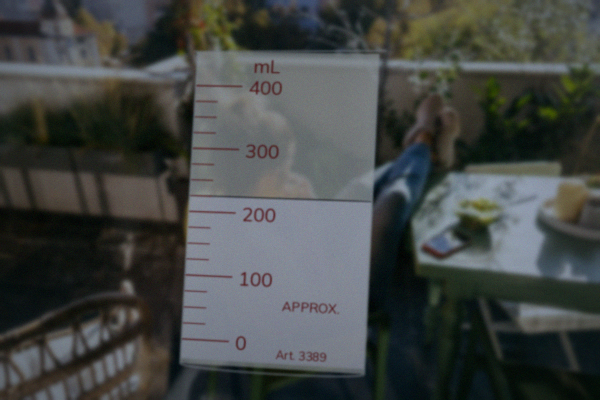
225 mL
